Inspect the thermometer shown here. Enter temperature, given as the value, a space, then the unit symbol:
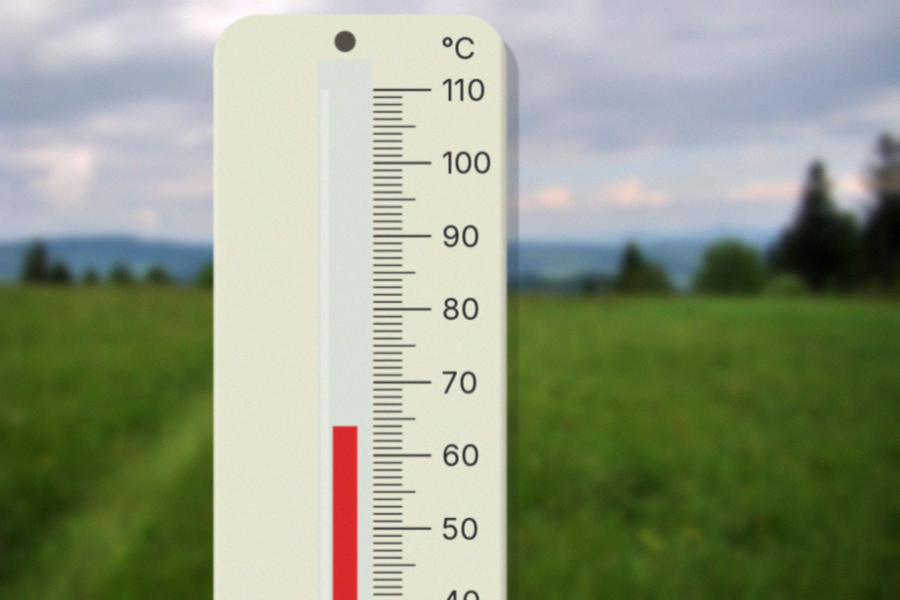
64 °C
